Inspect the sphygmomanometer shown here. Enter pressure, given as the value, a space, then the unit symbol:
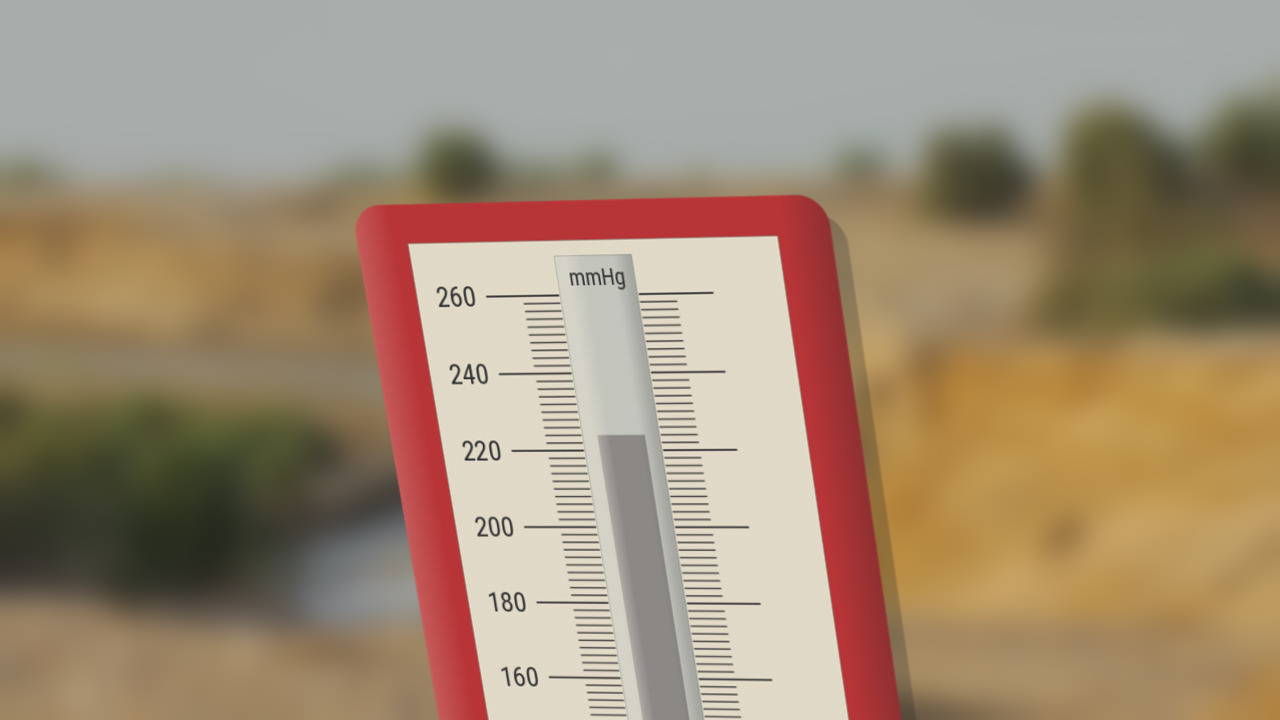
224 mmHg
